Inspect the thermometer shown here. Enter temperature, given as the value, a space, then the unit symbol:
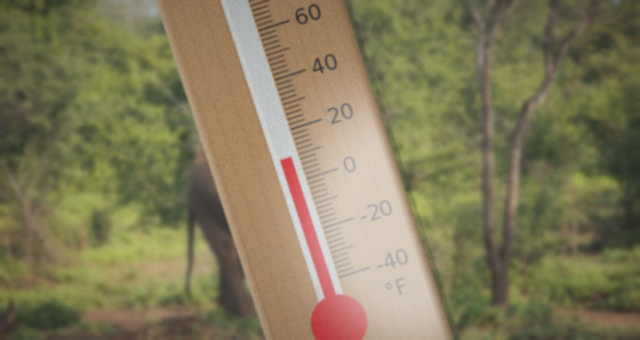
10 °F
